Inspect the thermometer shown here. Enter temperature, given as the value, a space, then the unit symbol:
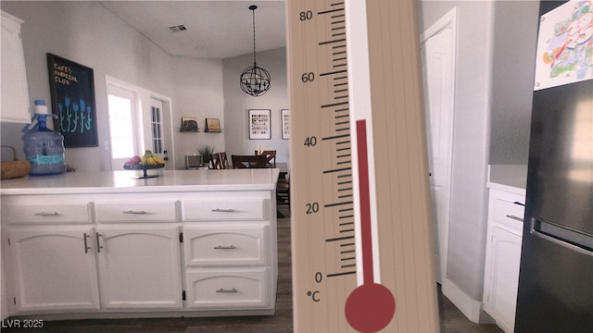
44 °C
